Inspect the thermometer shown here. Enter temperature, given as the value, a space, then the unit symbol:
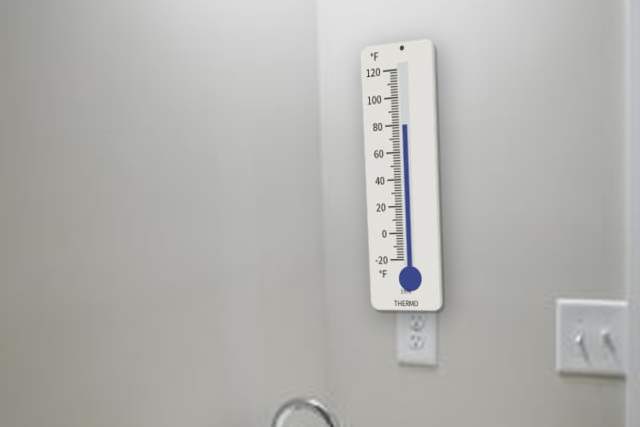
80 °F
